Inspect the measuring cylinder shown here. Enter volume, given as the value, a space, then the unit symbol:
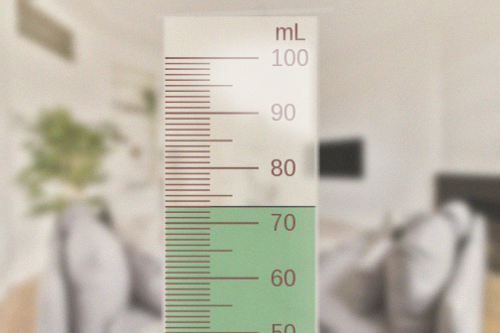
73 mL
